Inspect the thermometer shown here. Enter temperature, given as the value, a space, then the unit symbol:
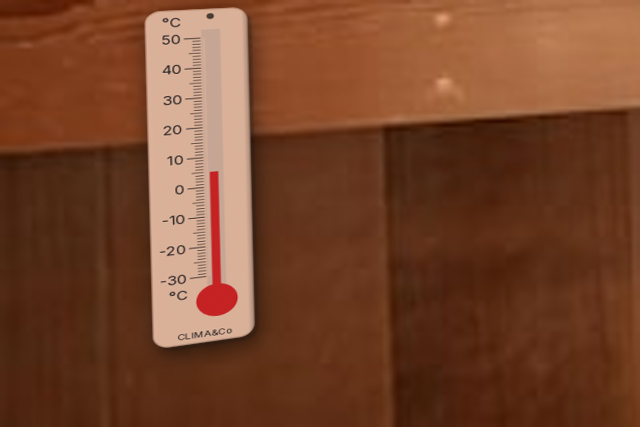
5 °C
